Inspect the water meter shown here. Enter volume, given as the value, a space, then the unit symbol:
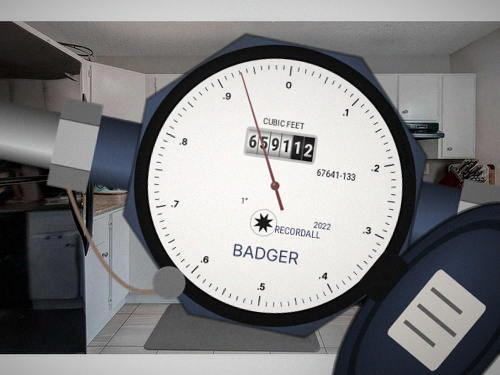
659111.93 ft³
